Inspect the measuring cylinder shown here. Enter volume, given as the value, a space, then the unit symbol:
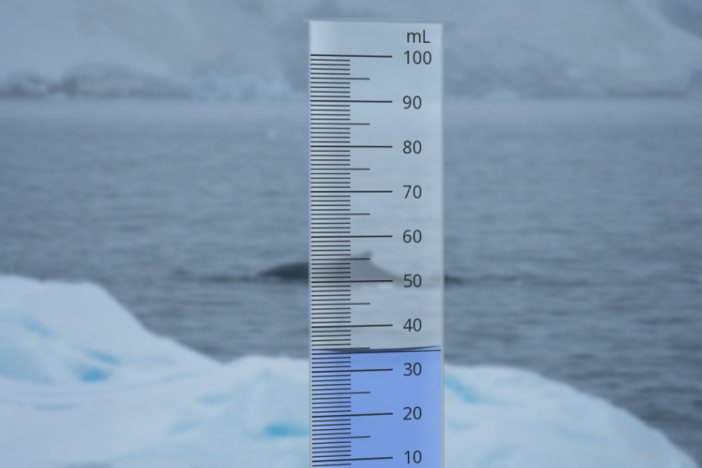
34 mL
